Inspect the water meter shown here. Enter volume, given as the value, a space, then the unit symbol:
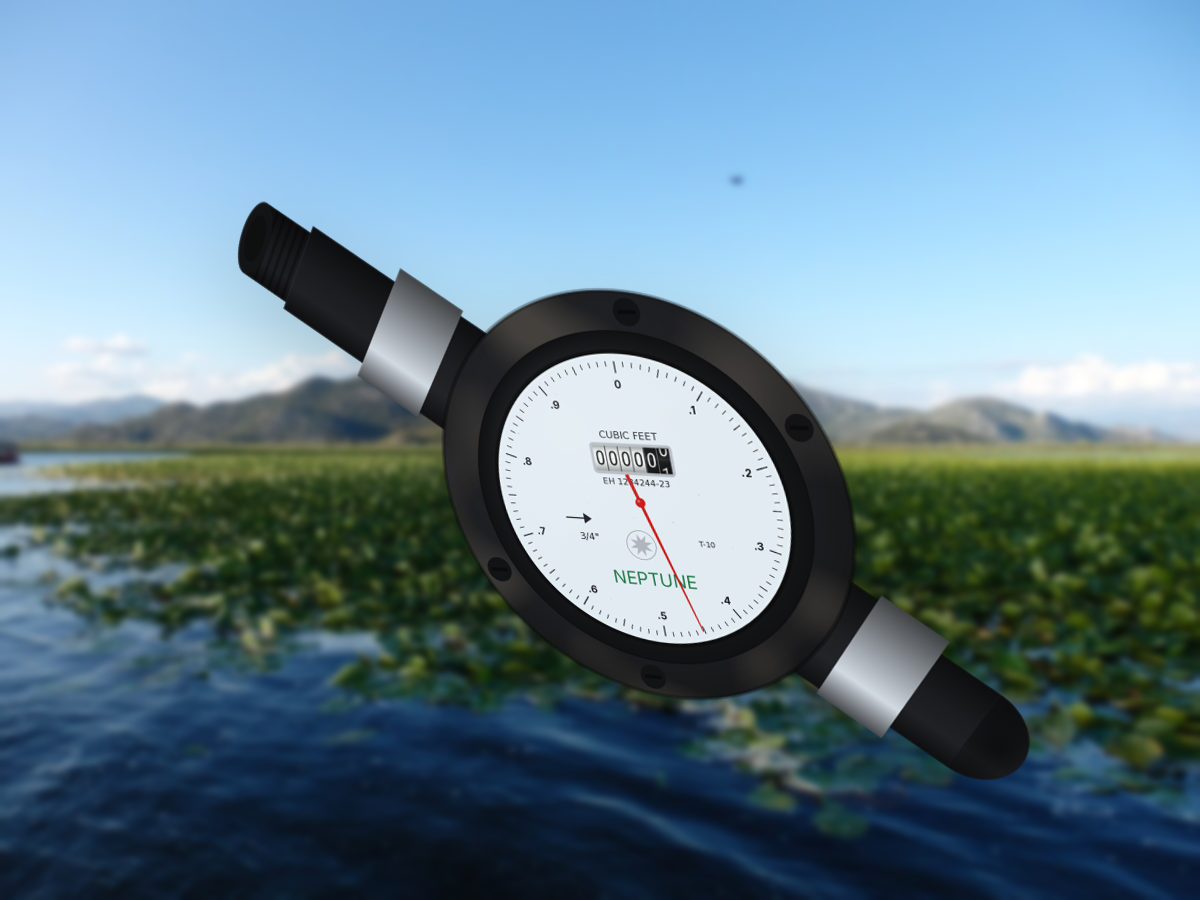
0.45 ft³
